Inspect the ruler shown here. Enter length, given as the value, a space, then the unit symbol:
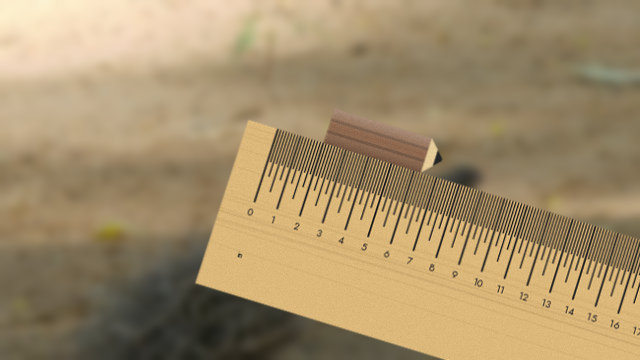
5 in
